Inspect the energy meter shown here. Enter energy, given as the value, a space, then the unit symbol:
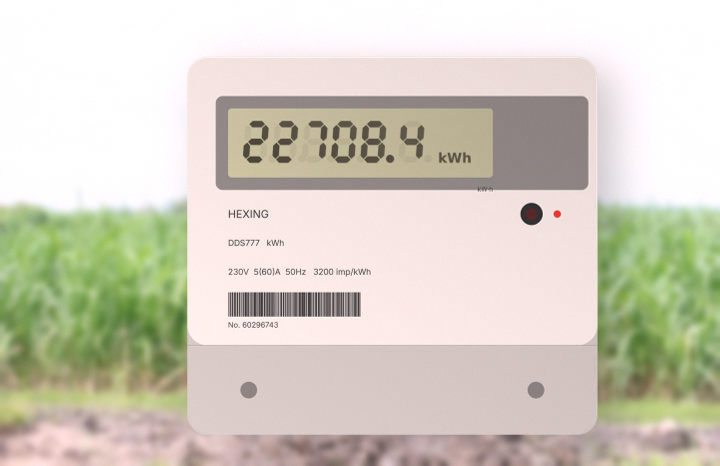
22708.4 kWh
